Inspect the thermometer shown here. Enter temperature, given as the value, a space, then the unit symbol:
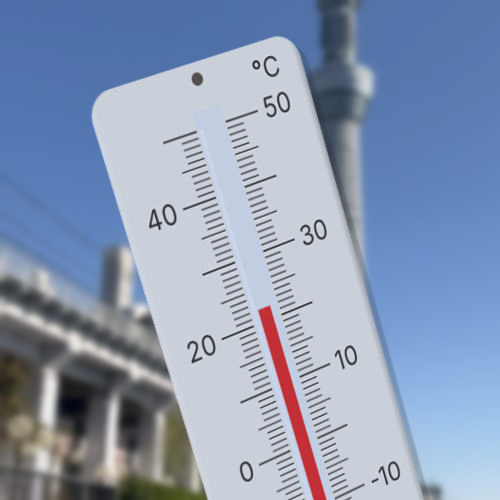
22 °C
